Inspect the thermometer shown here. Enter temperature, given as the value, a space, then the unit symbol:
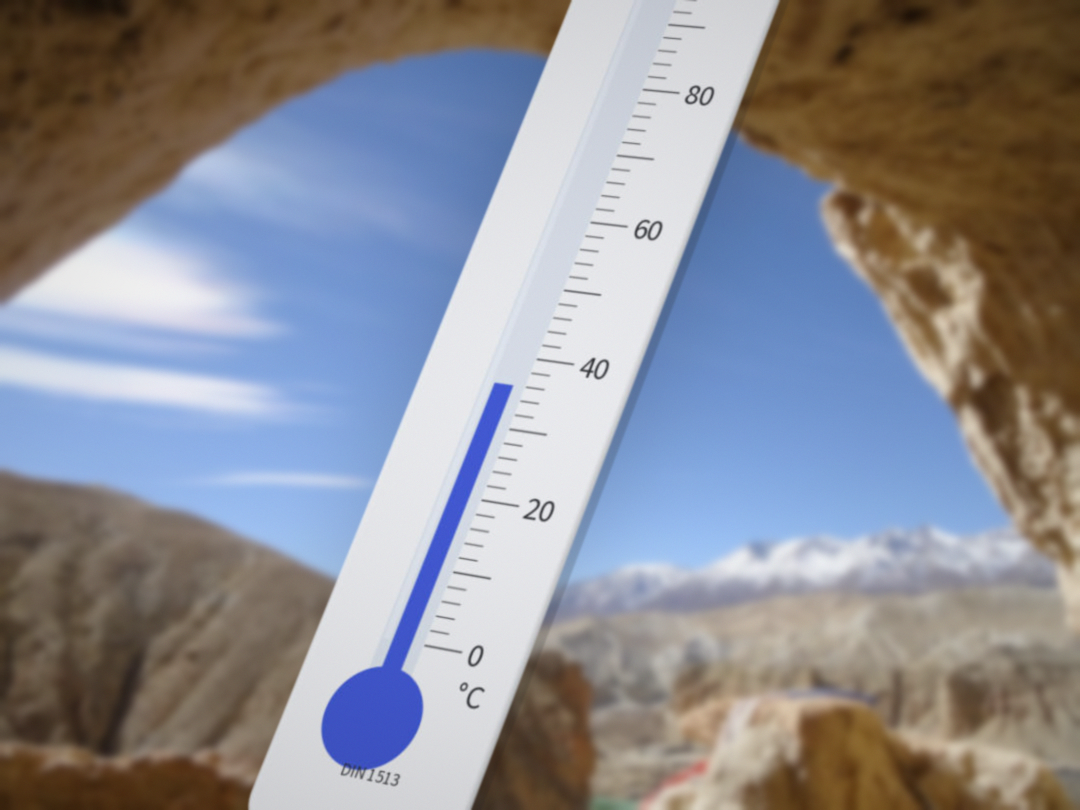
36 °C
